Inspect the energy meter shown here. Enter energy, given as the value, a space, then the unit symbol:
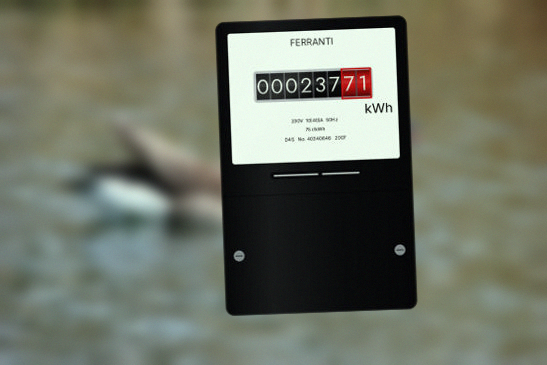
237.71 kWh
